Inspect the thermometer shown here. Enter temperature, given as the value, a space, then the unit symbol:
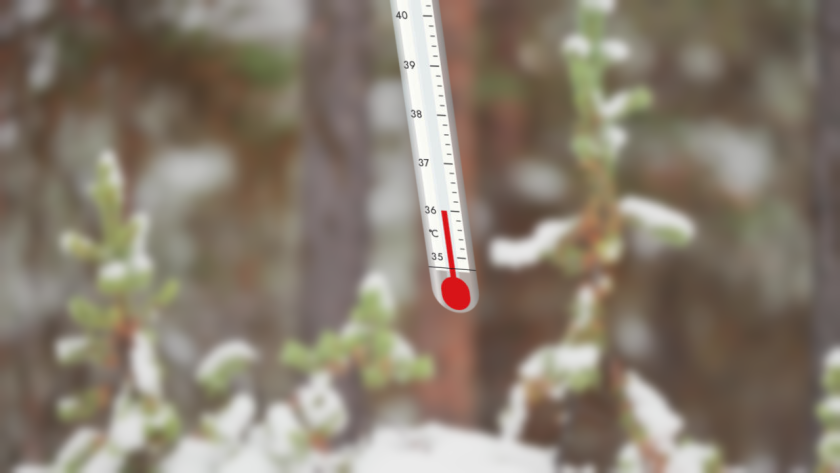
36 °C
